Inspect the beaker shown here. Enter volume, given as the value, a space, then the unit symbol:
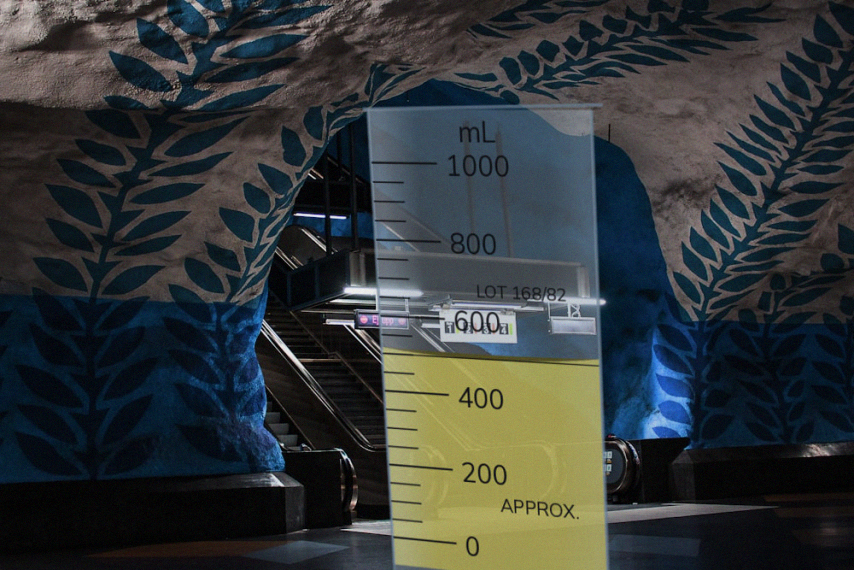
500 mL
